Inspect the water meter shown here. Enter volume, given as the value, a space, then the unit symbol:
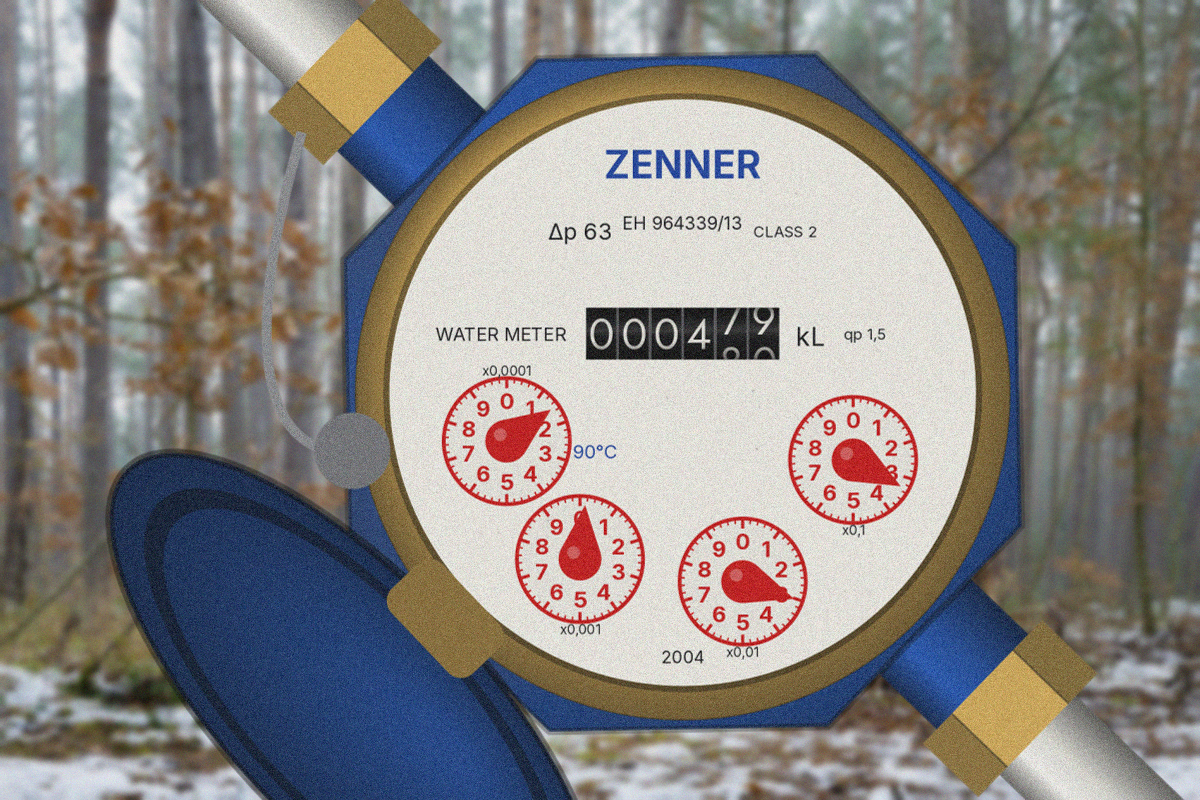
479.3301 kL
